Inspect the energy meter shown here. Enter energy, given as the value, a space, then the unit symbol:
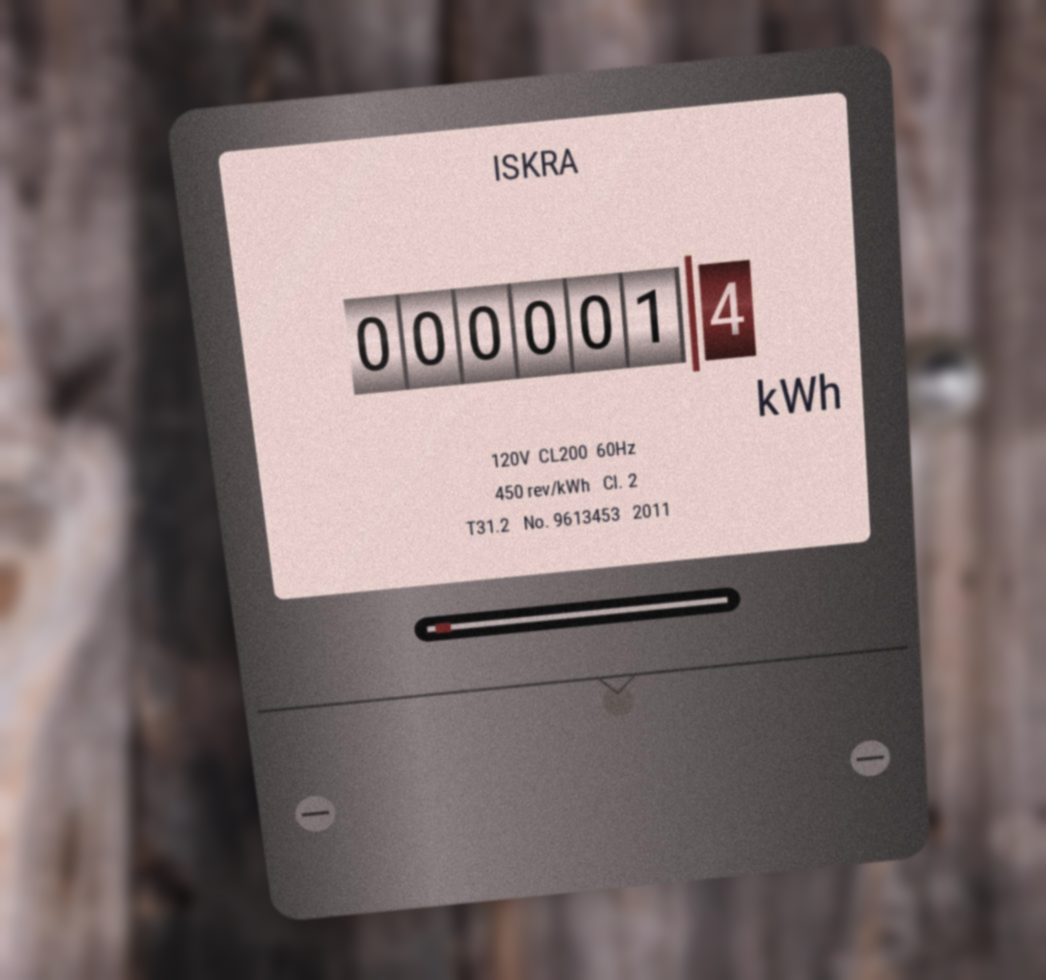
1.4 kWh
